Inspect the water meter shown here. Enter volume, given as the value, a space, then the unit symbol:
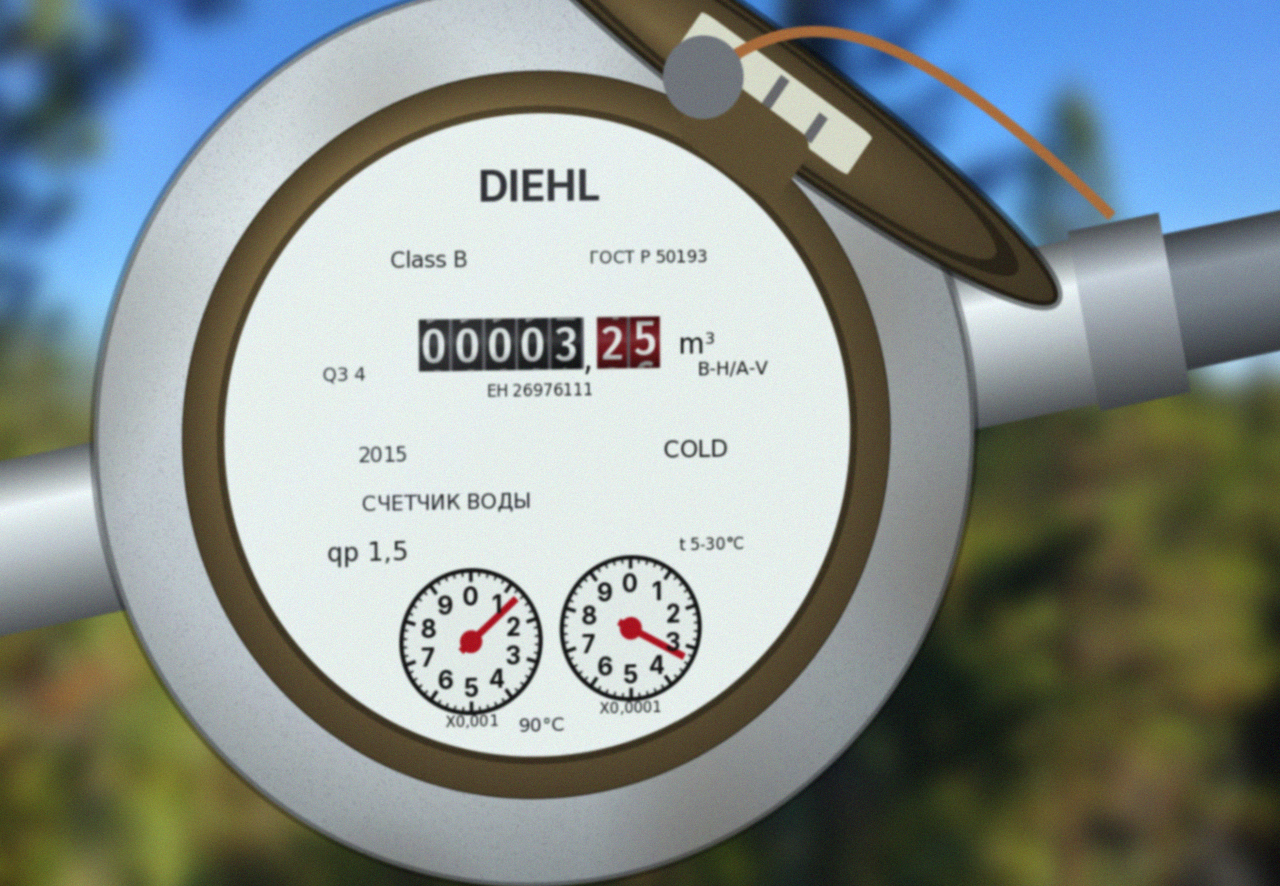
3.2513 m³
